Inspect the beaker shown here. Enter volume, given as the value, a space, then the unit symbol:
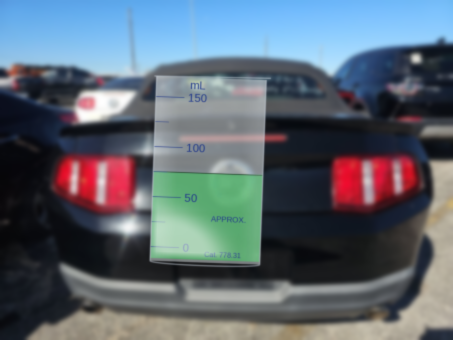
75 mL
